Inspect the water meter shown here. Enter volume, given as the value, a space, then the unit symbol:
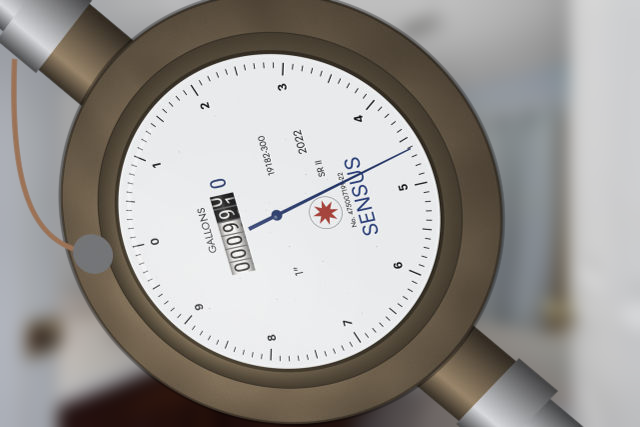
9904.6 gal
